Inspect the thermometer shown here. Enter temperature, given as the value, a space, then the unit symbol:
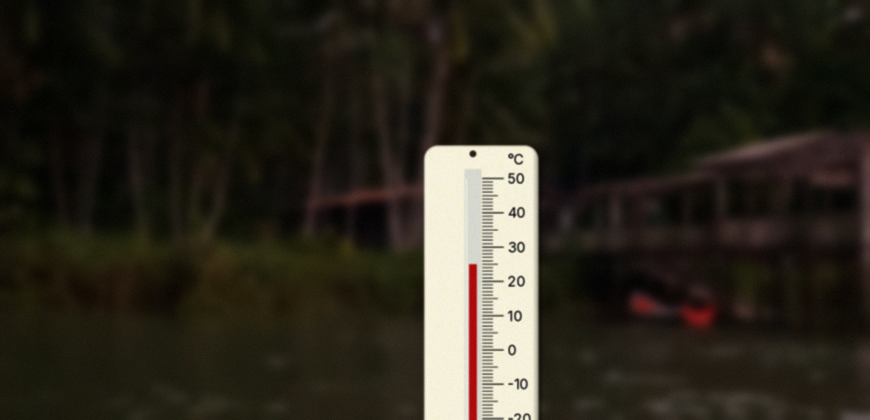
25 °C
